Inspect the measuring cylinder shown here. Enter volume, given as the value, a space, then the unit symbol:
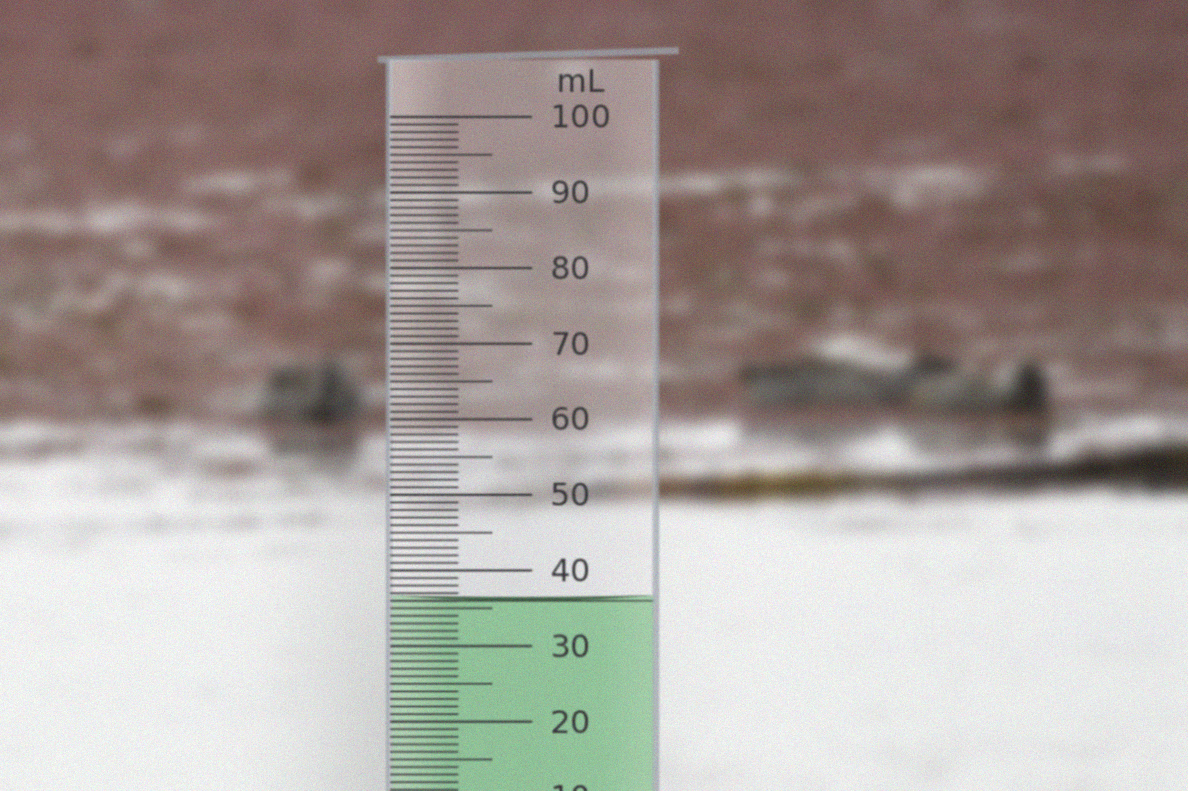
36 mL
